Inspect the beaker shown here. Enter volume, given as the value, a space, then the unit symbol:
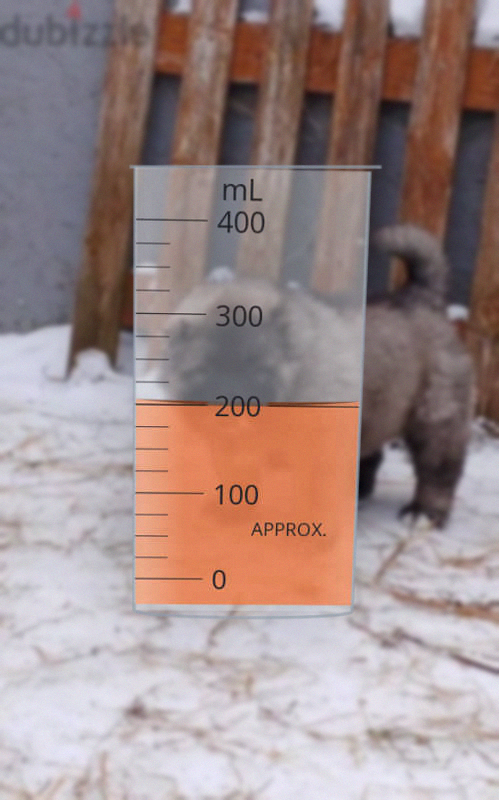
200 mL
